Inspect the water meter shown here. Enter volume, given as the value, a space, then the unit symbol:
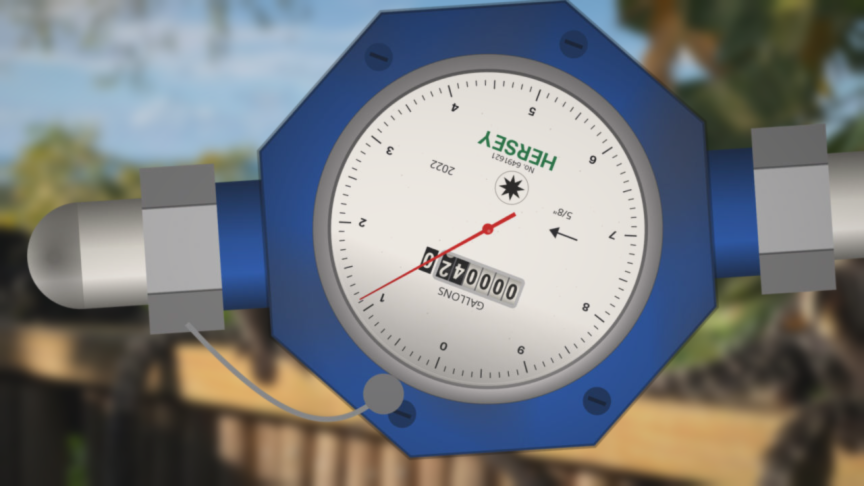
421.1 gal
